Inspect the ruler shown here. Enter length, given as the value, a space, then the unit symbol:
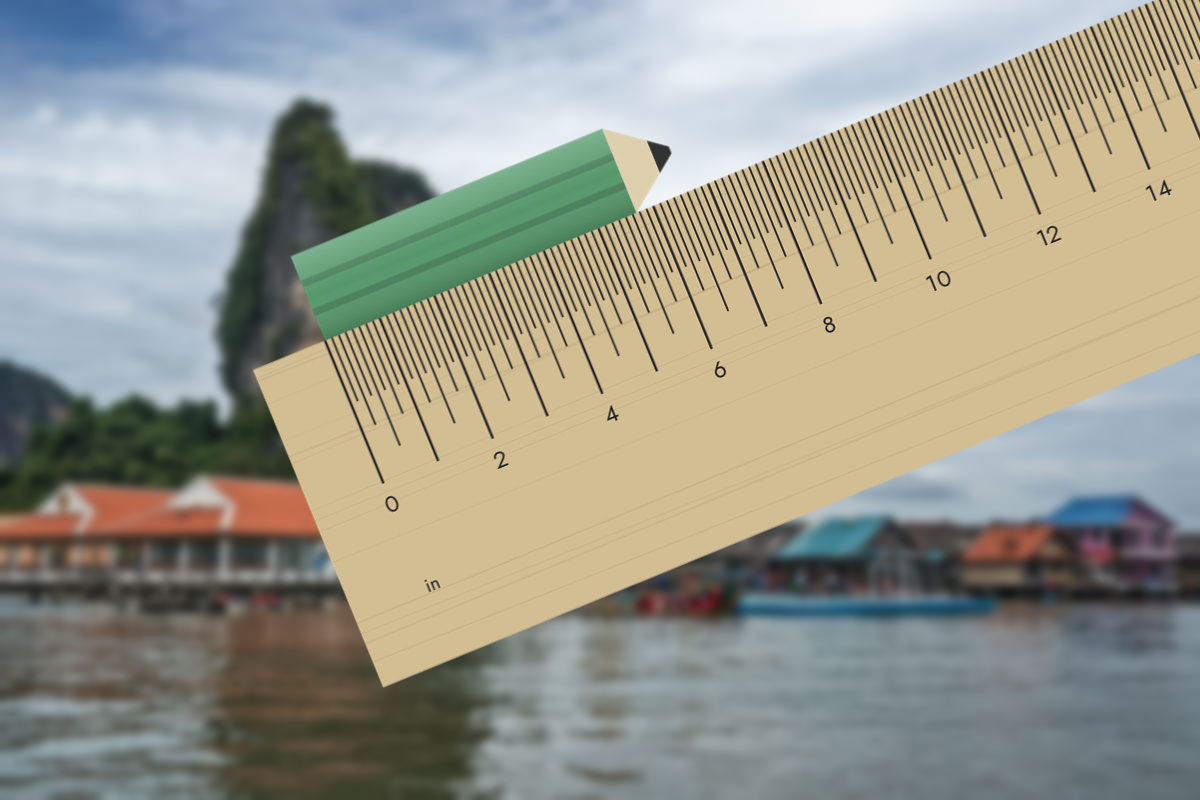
6.625 in
